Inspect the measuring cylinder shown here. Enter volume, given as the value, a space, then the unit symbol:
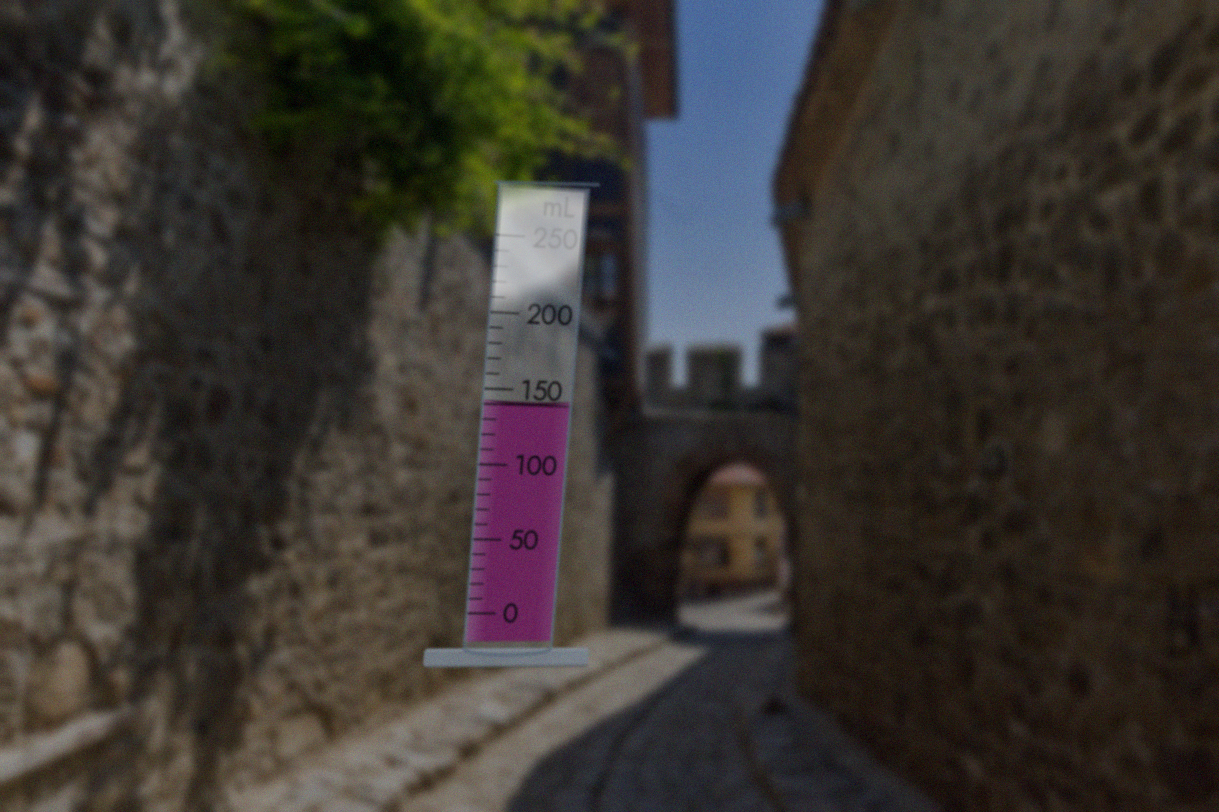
140 mL
